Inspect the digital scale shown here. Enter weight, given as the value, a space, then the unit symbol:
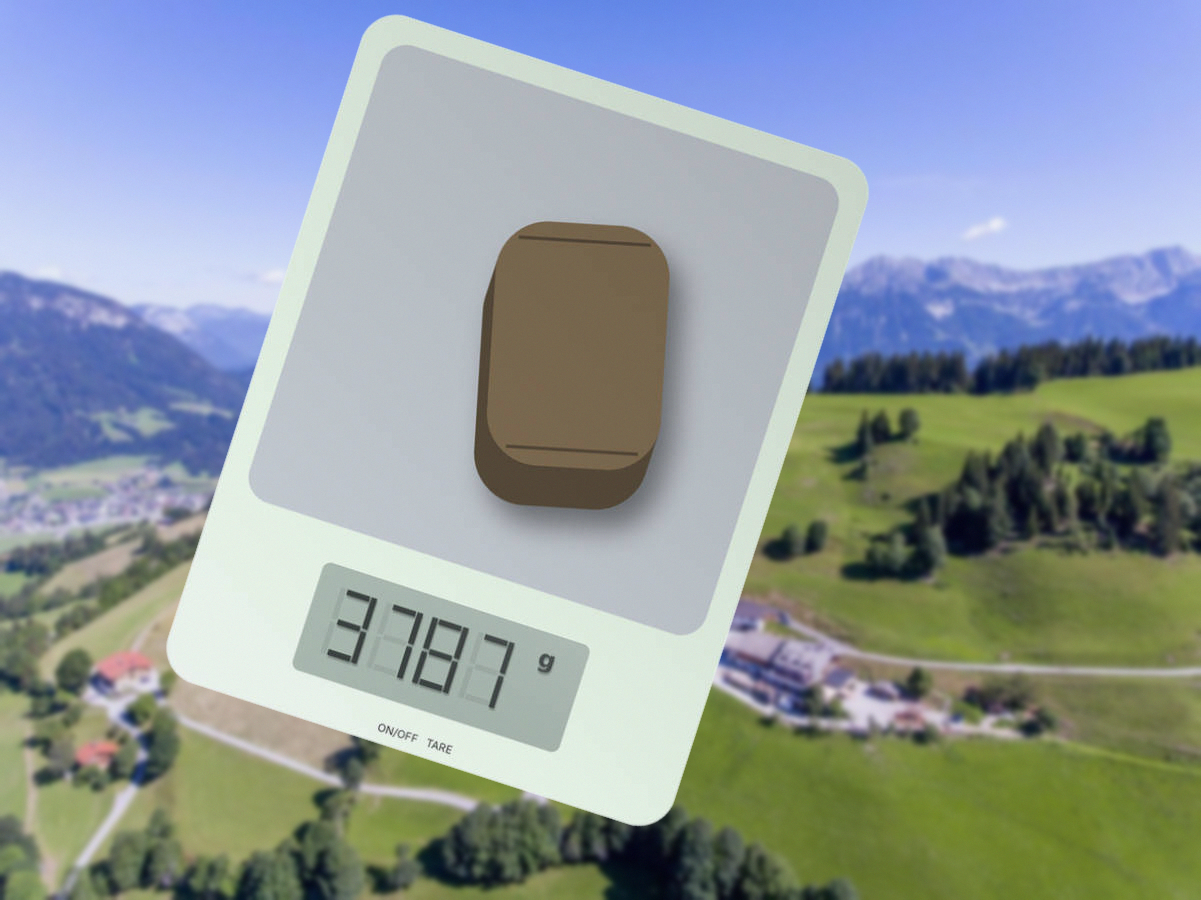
3787 g
